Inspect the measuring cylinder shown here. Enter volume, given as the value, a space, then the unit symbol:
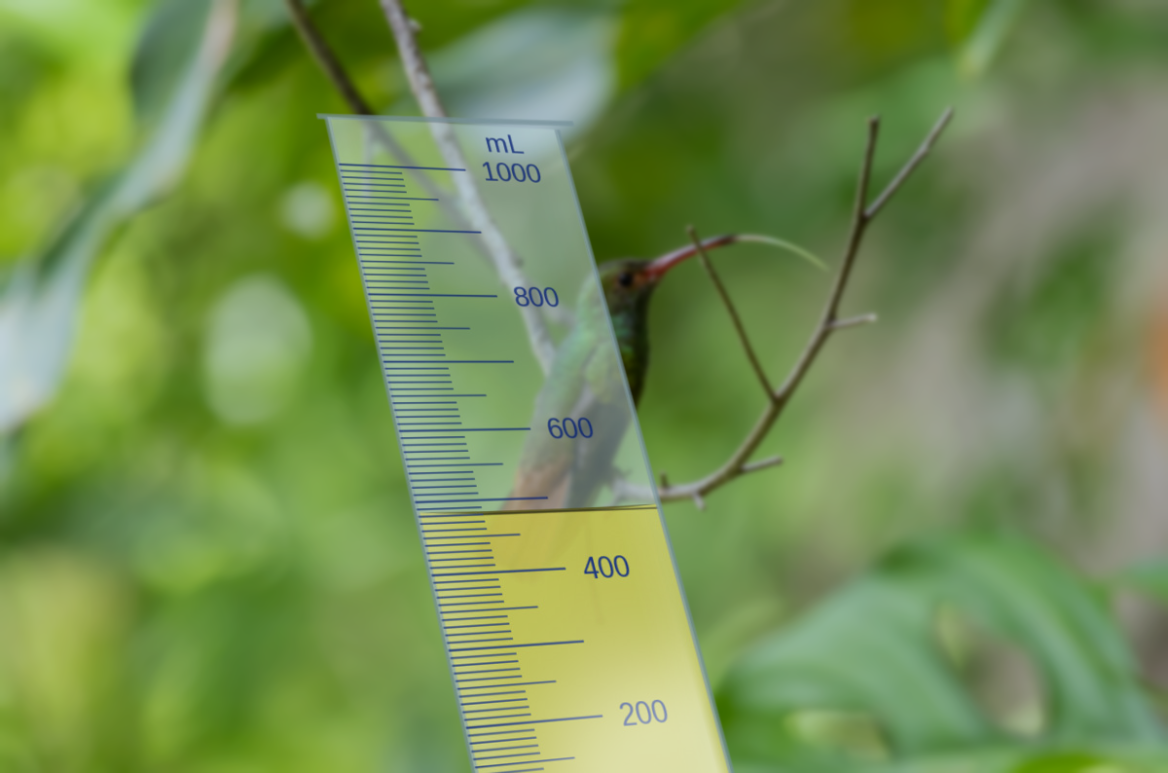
480 mL
